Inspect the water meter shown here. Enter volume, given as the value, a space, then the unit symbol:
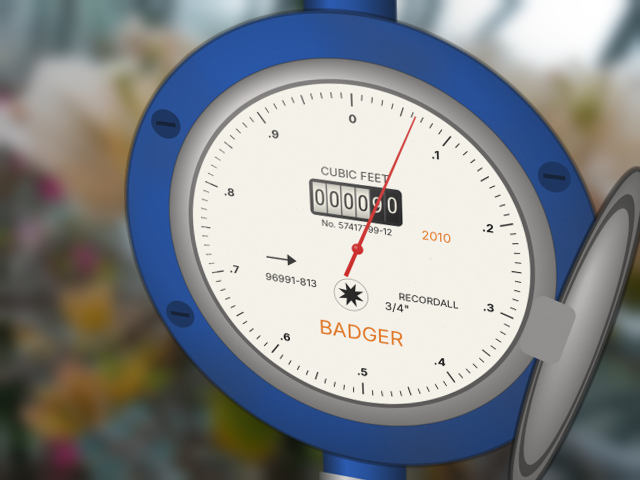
90.06 ft³
